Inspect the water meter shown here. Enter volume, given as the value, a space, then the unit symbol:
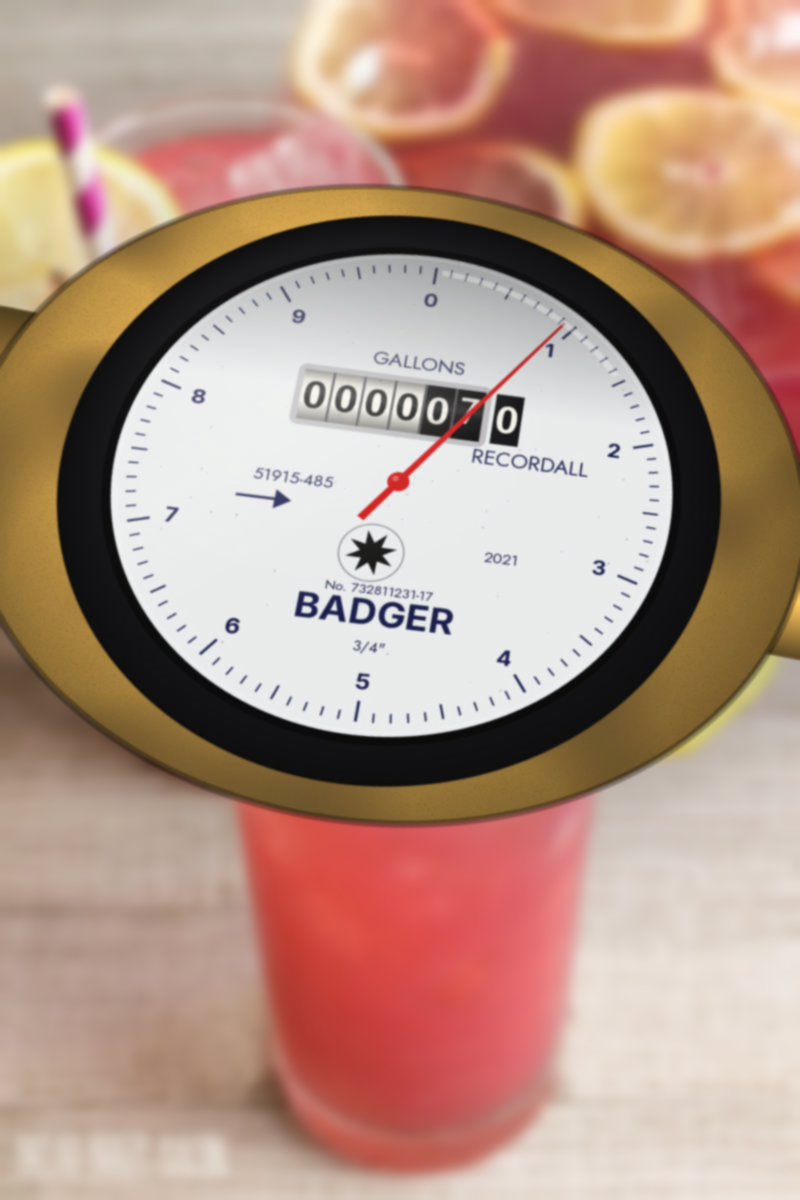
70.9 gal
